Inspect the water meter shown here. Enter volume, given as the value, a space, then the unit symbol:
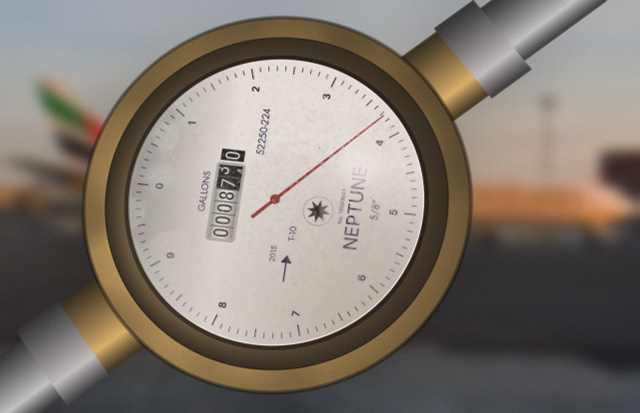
8733.7 gal
